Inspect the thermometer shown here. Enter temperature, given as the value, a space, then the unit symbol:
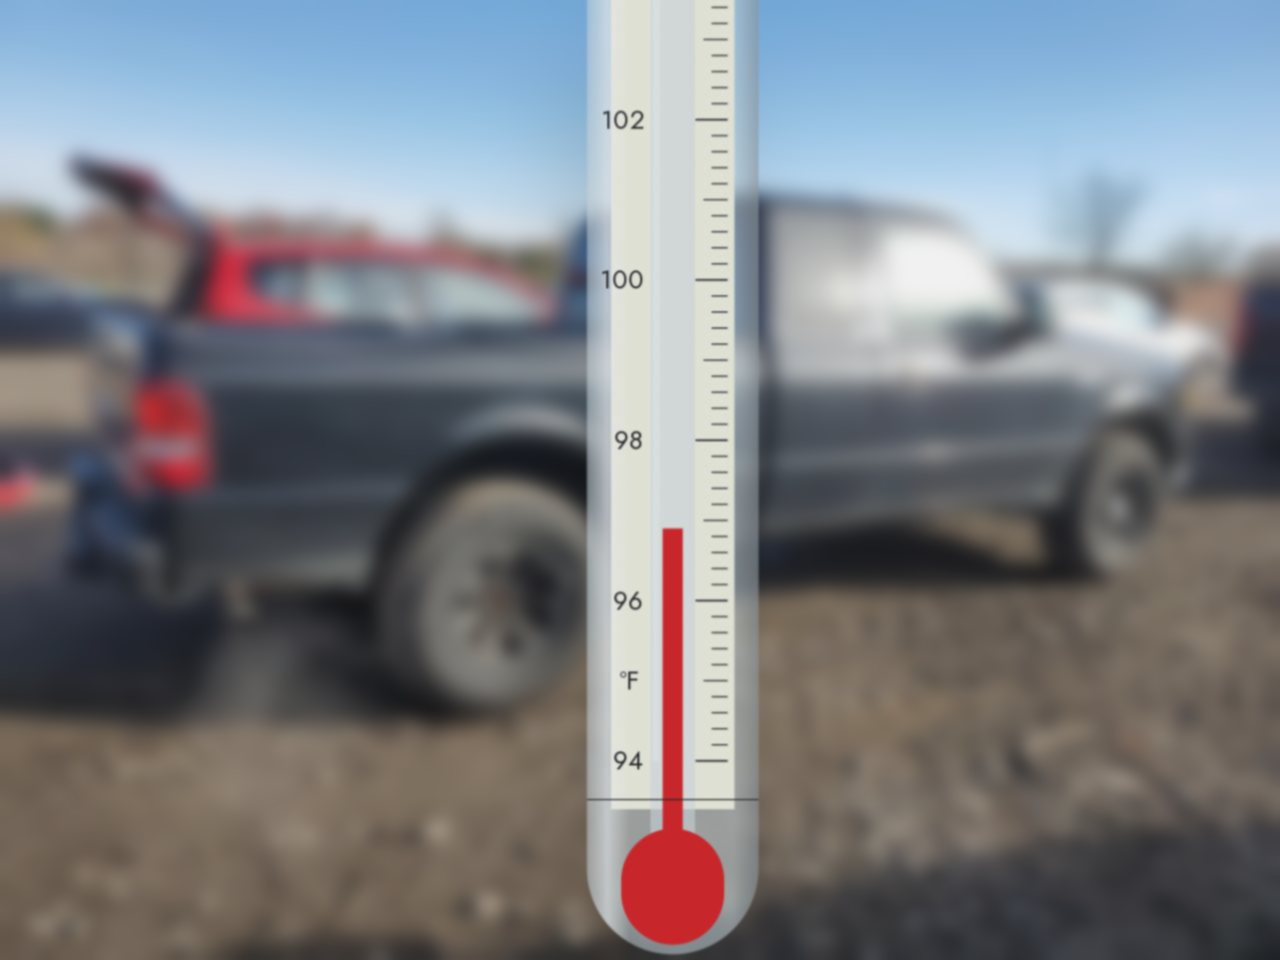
96.9 °F
